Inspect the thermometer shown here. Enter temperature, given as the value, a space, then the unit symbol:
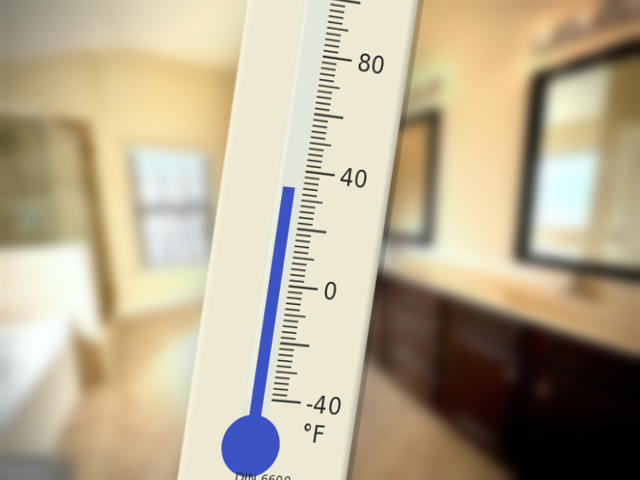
34 °F
